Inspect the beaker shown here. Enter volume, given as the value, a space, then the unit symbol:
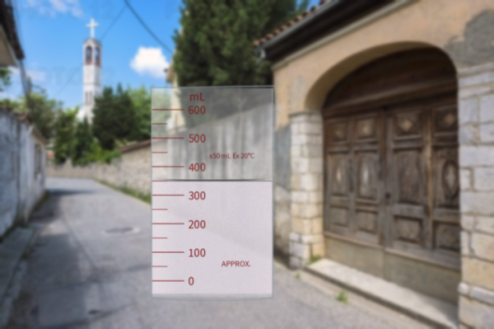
350 mL
